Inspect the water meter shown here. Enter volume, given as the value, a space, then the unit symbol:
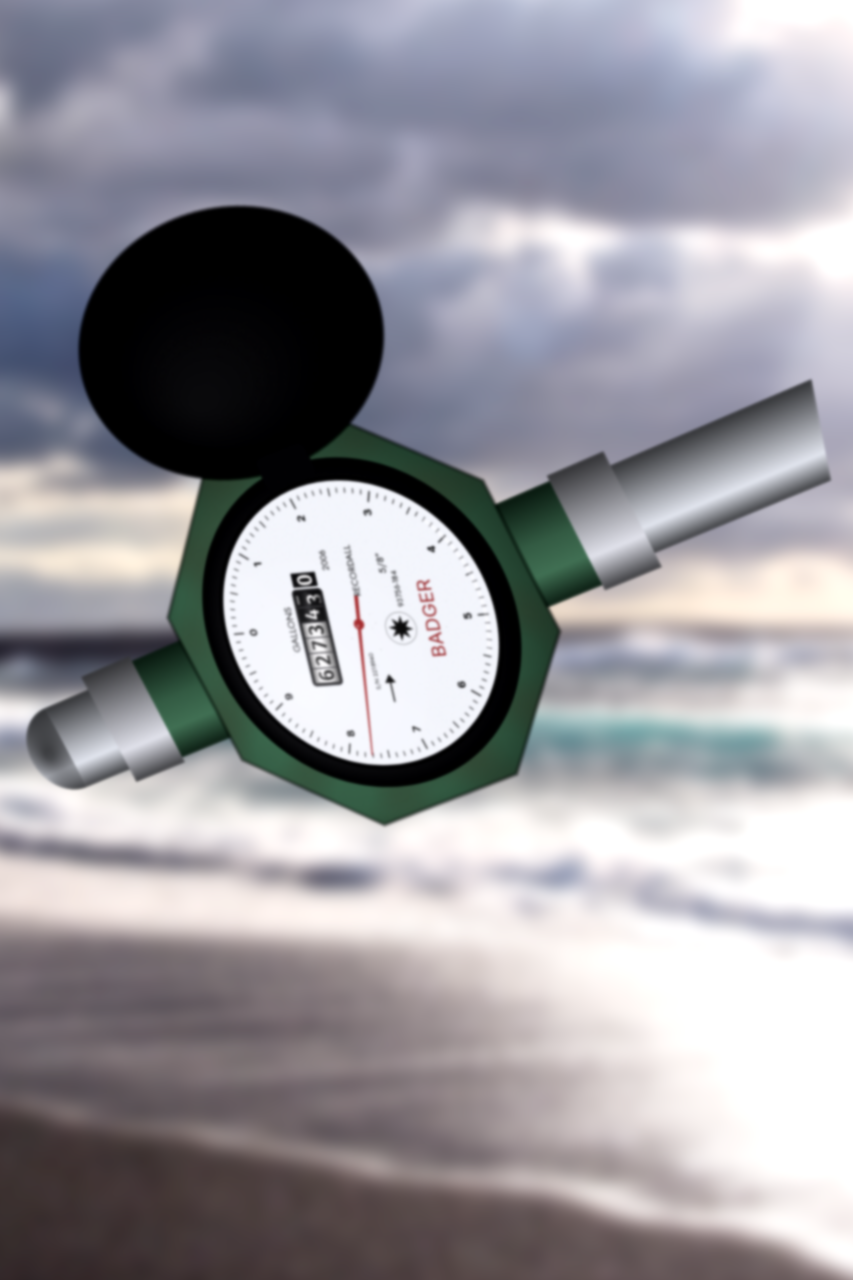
6273427.7 gal
